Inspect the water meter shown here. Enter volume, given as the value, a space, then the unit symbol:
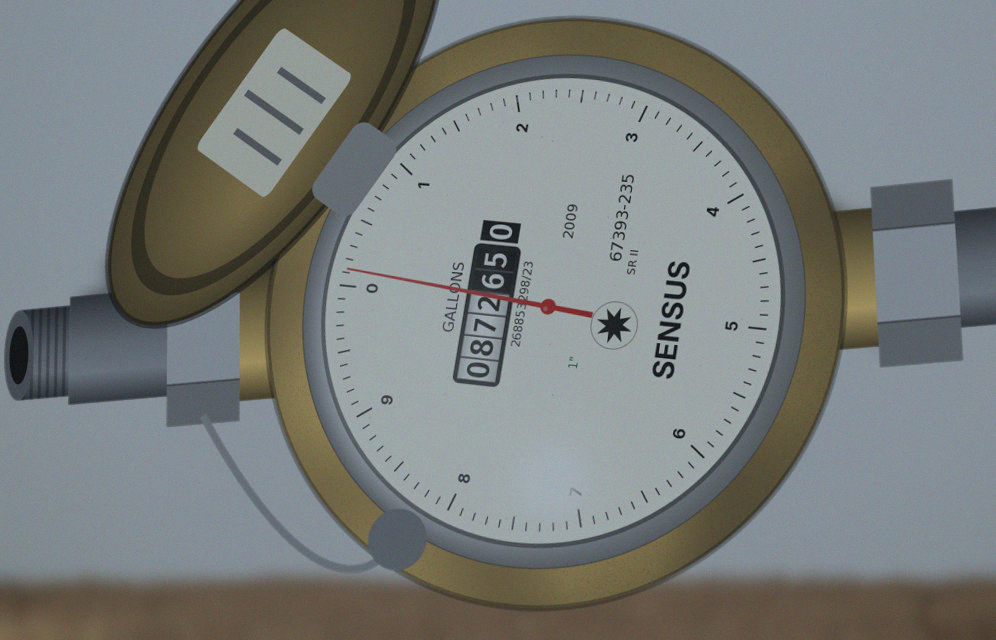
872650.1 gal
